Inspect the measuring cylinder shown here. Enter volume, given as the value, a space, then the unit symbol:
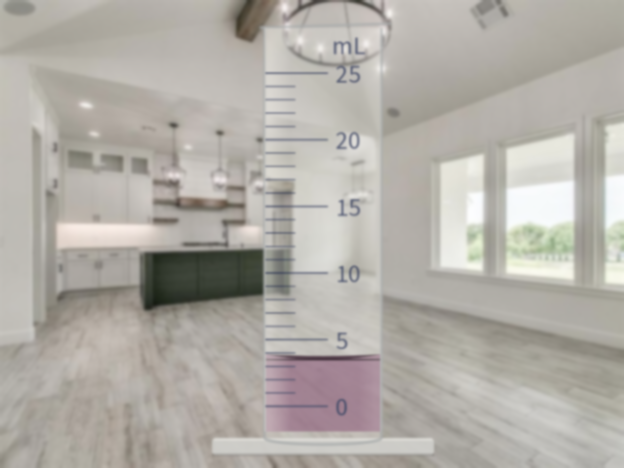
3.5 mL
